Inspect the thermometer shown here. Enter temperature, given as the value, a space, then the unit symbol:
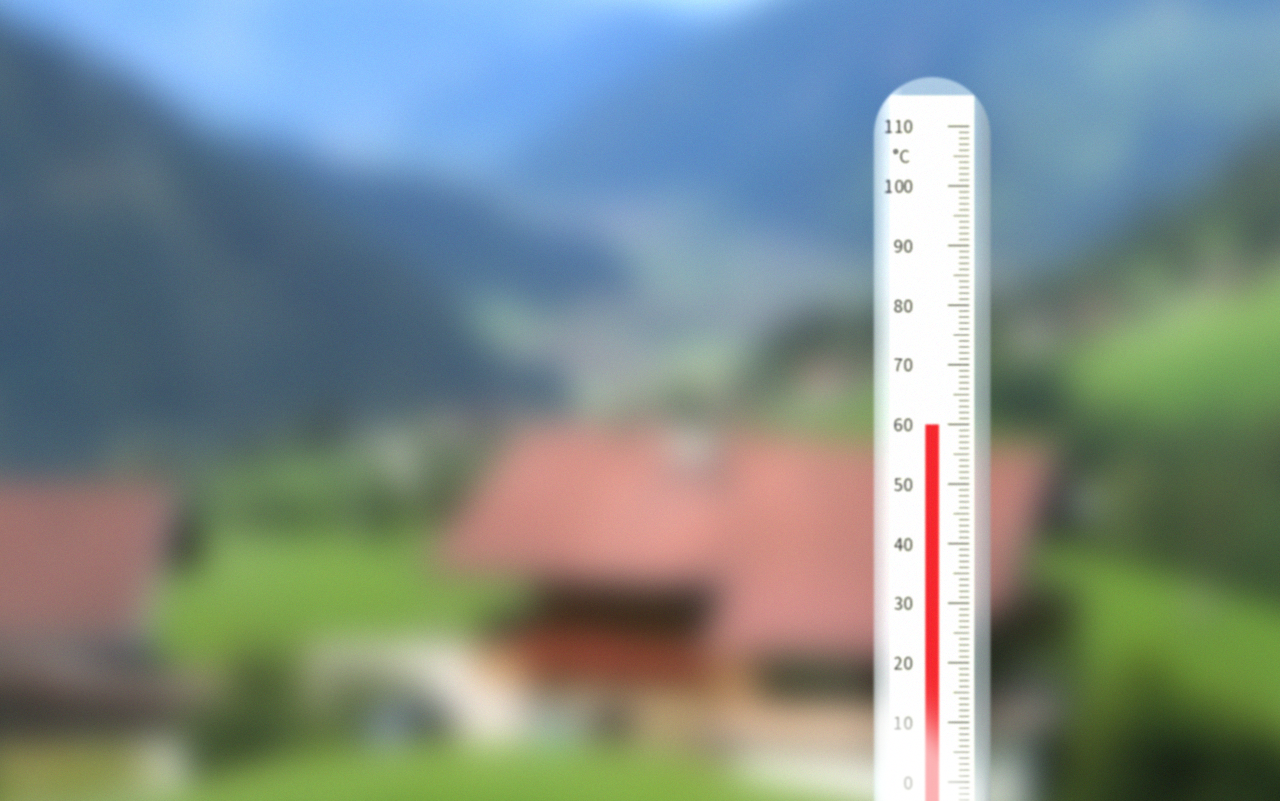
60 °C
